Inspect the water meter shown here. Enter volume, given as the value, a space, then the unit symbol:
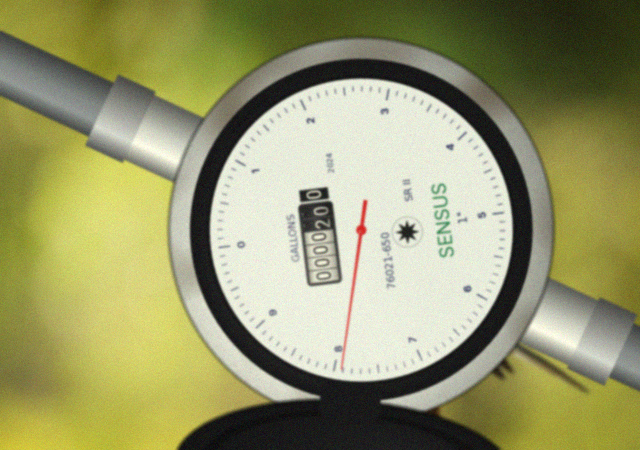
197.9 gal
